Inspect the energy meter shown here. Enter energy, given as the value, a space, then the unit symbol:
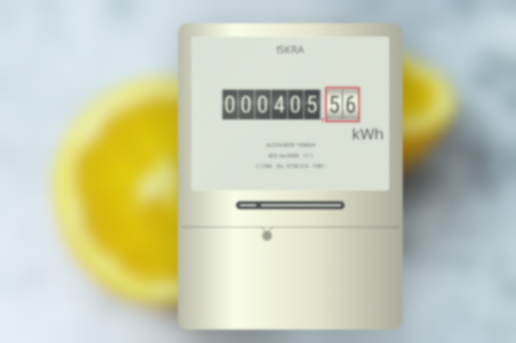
405.56 kWh
